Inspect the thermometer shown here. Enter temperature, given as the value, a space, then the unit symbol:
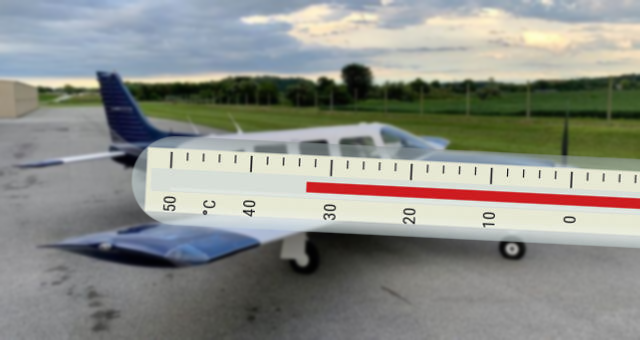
33 °C
